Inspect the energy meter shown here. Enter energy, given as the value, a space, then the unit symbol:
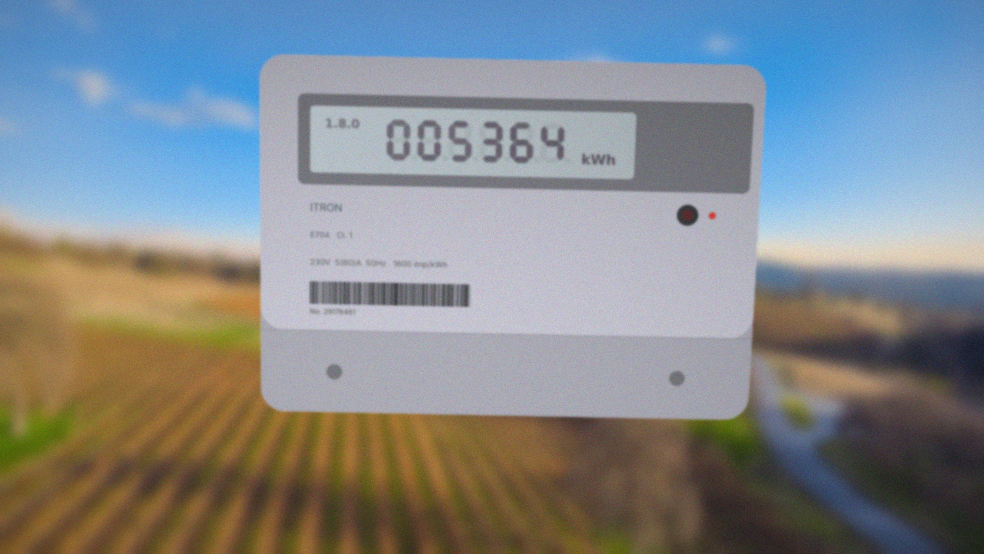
5364 kWh
